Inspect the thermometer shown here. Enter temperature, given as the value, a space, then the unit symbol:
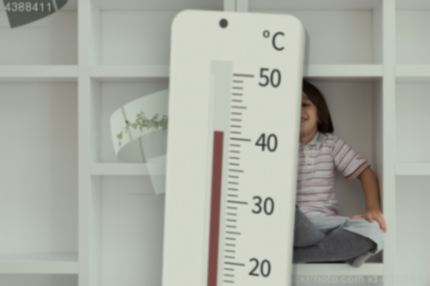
41 °C
